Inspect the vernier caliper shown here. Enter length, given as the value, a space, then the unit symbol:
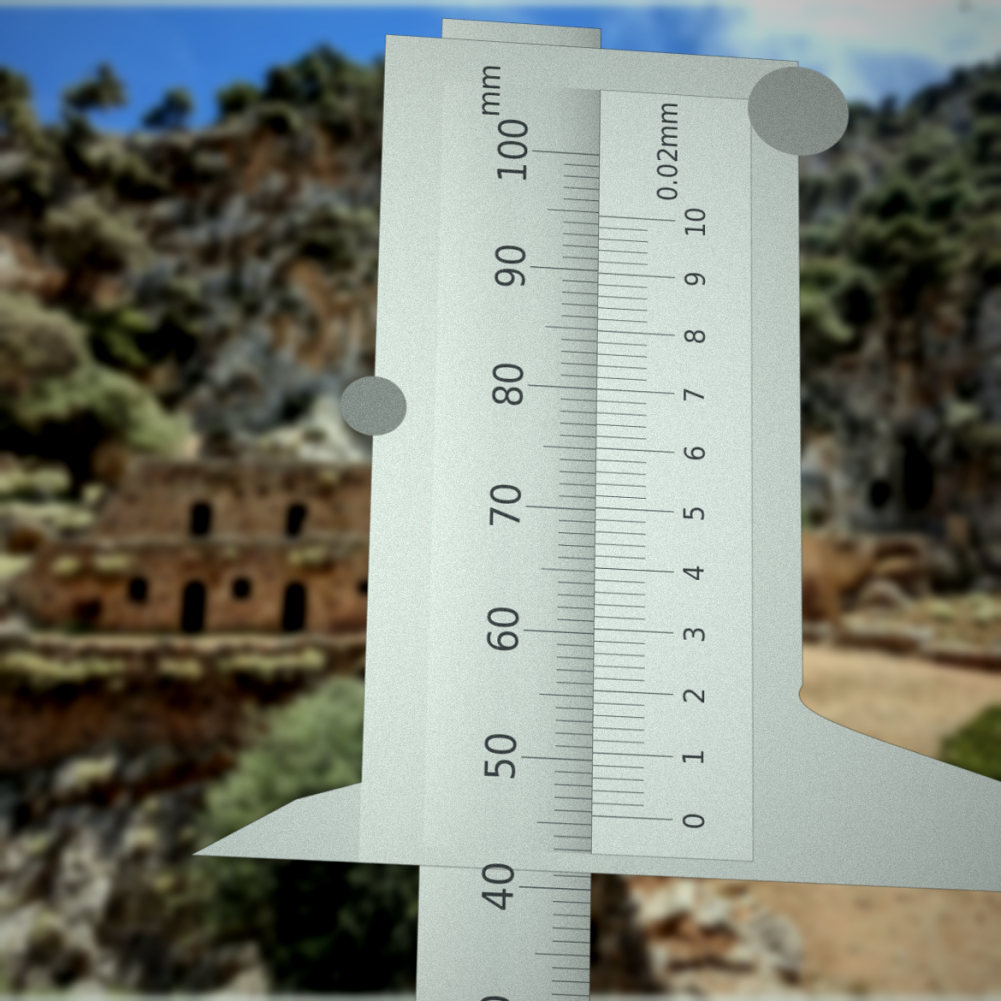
45.7 mm
